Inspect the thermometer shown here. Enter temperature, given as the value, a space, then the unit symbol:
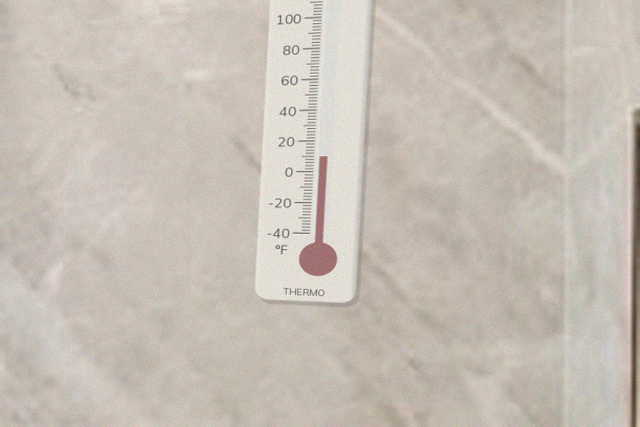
10 °F
